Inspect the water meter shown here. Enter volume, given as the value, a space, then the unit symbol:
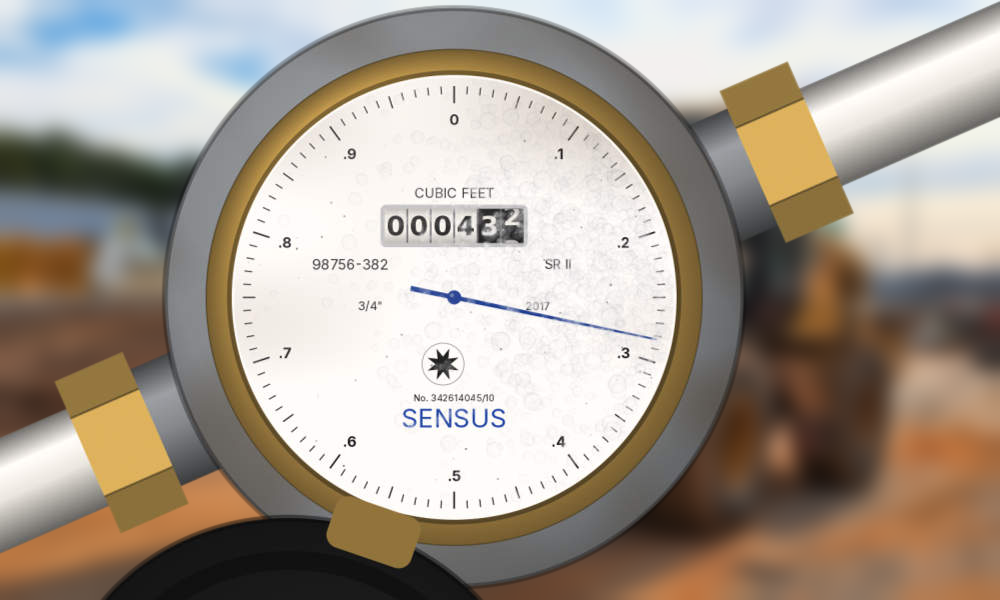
432.28 ft³
